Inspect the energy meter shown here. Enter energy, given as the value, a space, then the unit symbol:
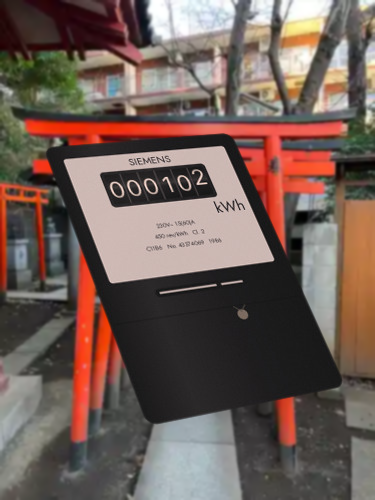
102 kWh
